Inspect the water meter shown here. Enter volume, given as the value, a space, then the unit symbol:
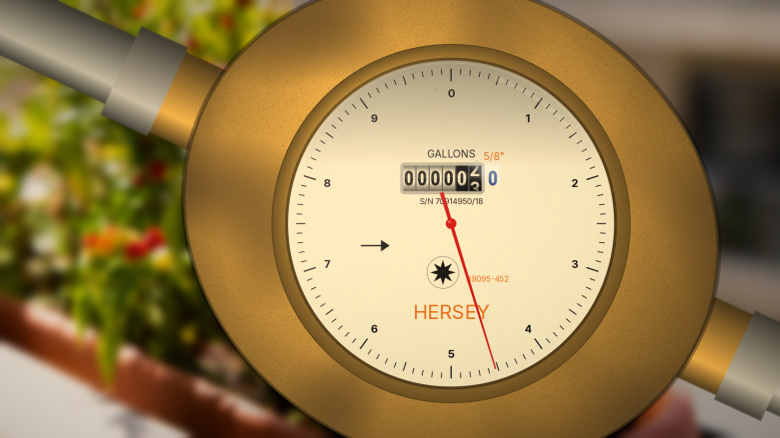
24.5 gal
